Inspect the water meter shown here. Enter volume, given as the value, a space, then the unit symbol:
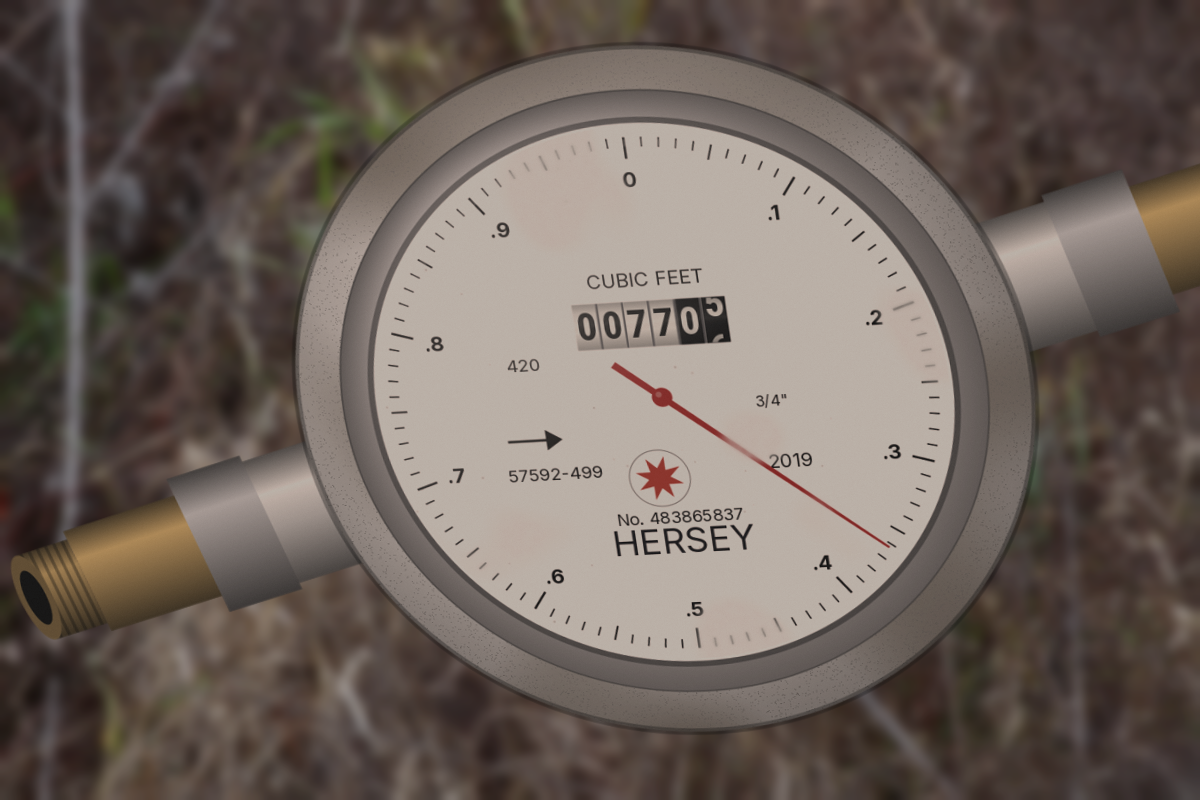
7705.36 ft³
